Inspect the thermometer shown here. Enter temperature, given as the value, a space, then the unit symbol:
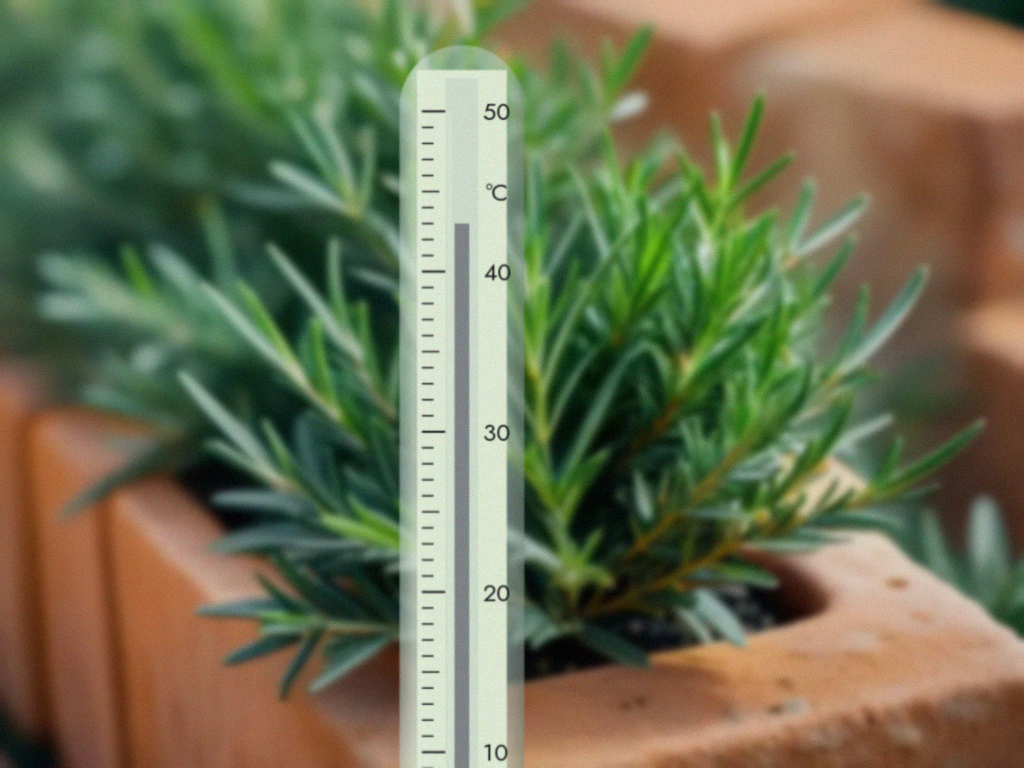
43 °C
